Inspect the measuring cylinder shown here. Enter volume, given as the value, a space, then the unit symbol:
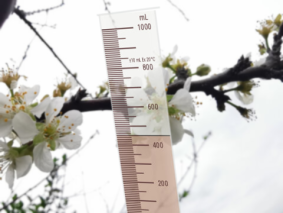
450 mL
